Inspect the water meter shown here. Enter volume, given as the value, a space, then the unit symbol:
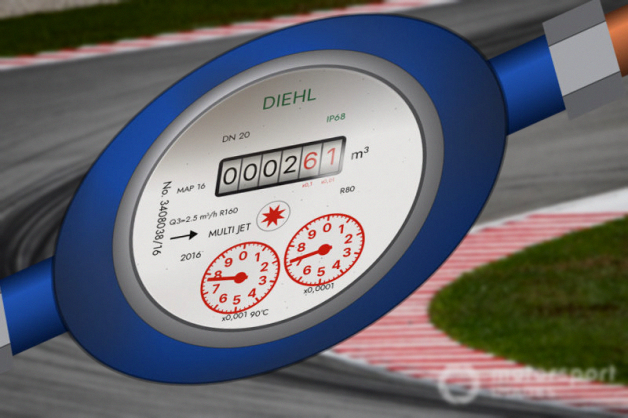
2.6177 m³
